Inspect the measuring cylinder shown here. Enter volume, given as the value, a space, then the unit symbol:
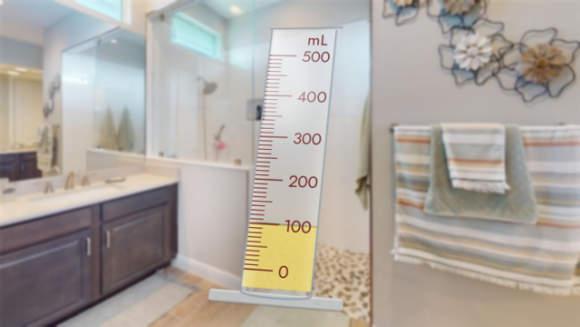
100 mL
